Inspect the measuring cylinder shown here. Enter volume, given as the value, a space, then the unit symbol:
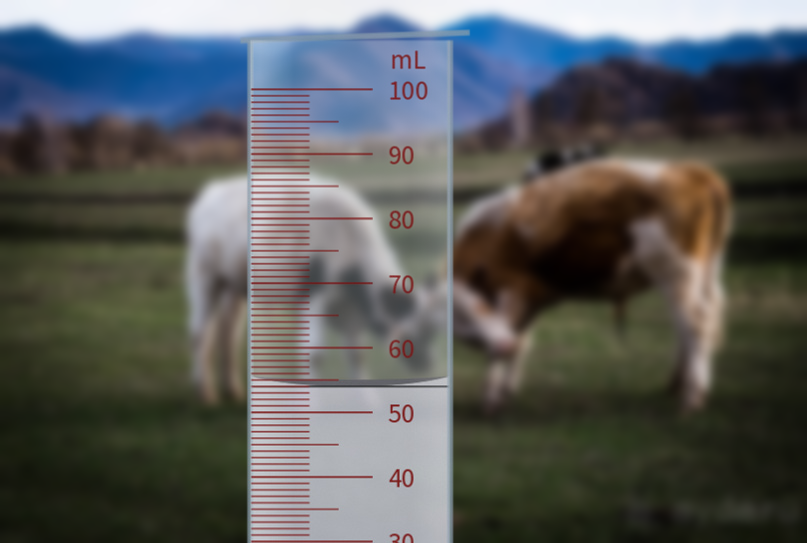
54 mL
